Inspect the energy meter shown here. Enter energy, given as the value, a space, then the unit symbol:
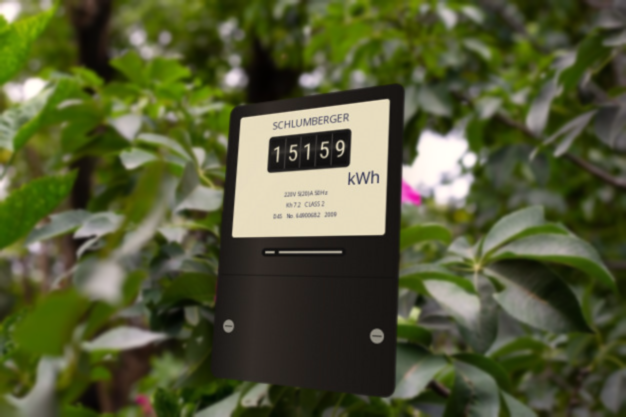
15159 kWh
